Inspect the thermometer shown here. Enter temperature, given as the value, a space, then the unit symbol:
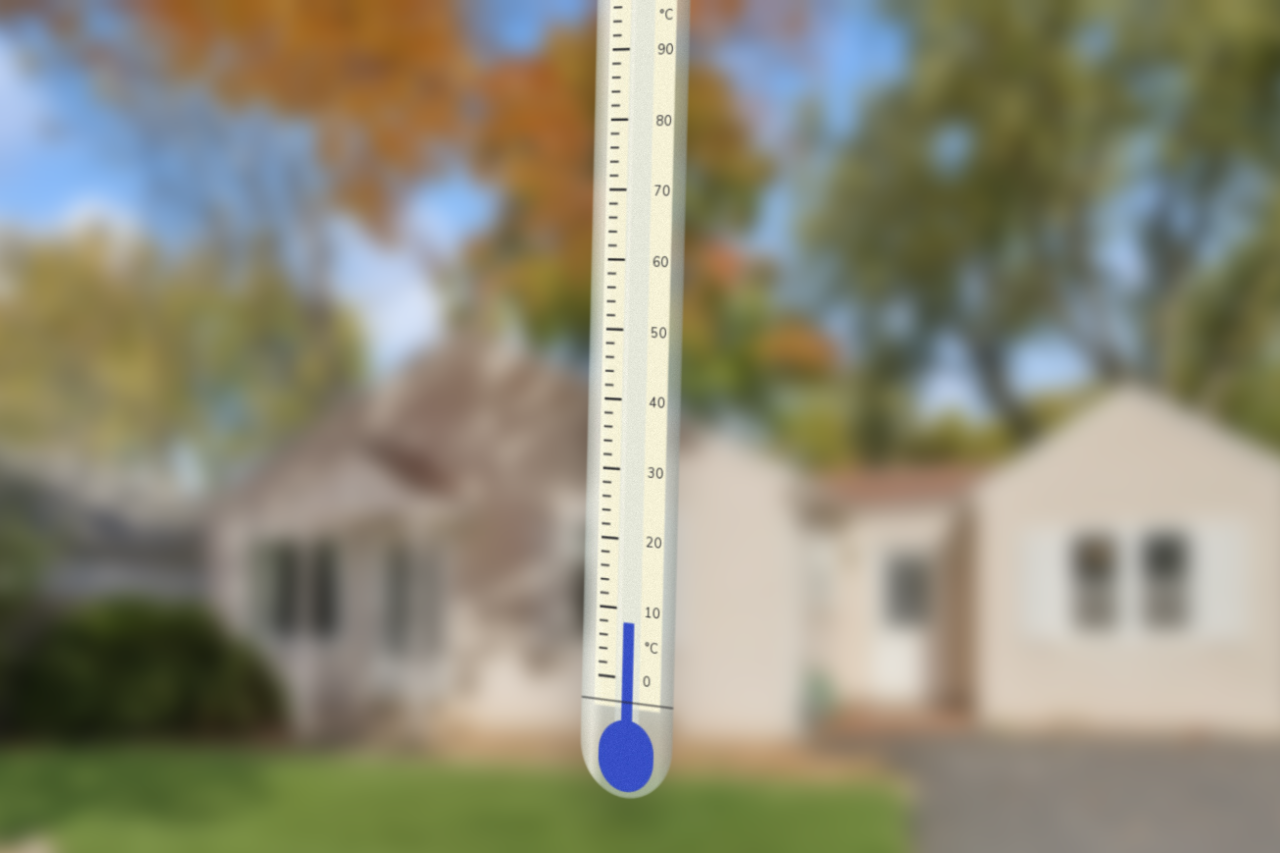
8 °C
